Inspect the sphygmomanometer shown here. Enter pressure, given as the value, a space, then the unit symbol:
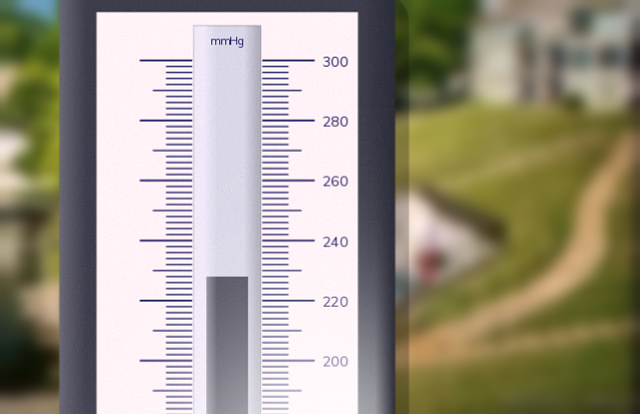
228 mmHg
